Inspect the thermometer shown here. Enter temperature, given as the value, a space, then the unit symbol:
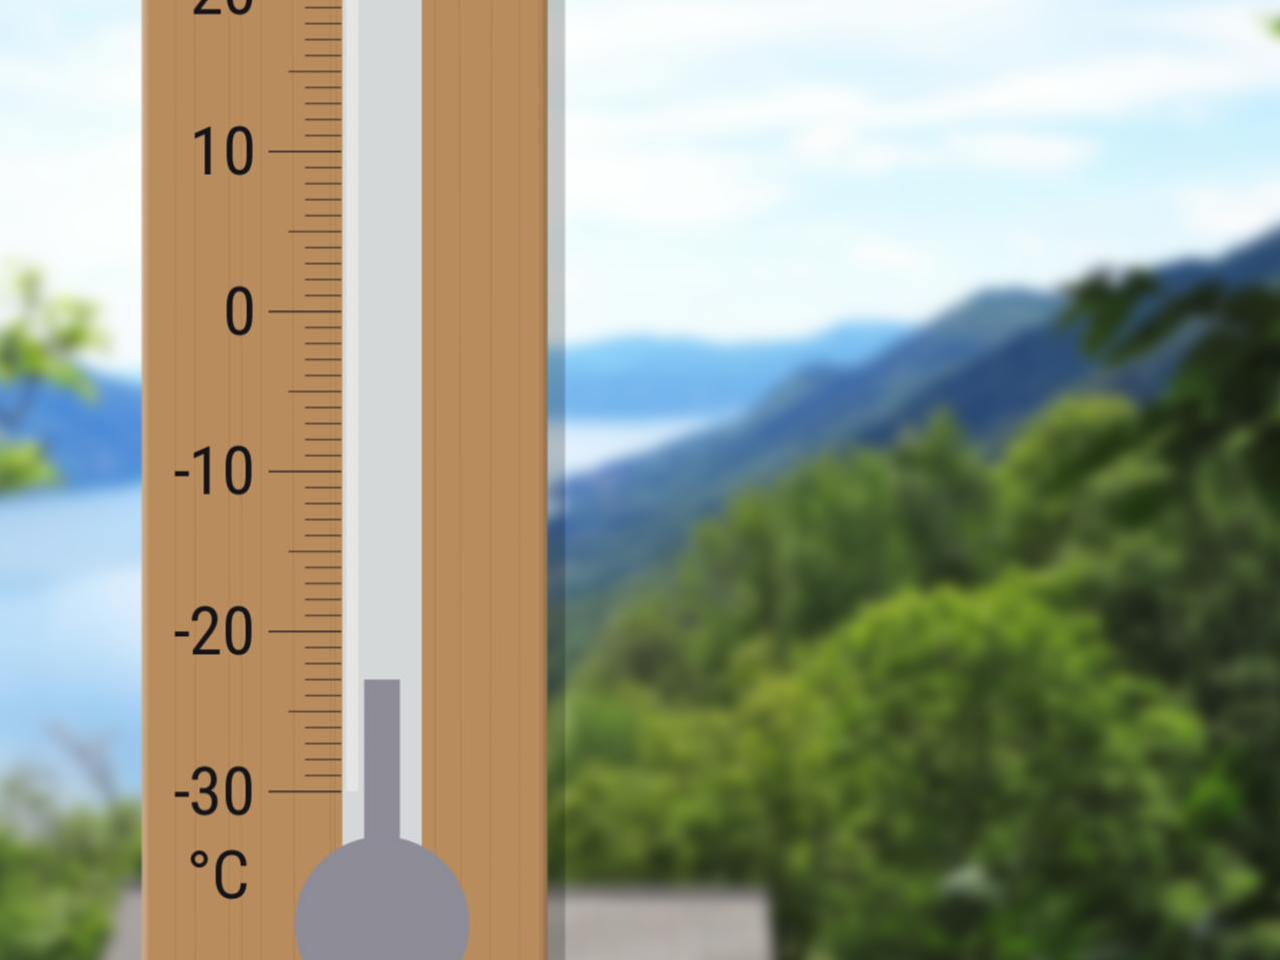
-23 °C
